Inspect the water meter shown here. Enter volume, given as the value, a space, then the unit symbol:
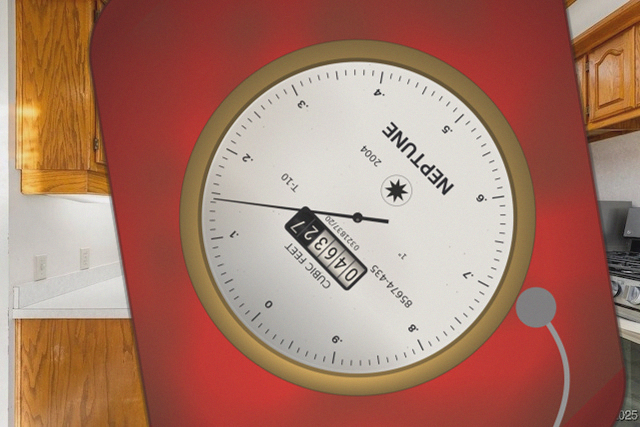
46327.14 ft³
